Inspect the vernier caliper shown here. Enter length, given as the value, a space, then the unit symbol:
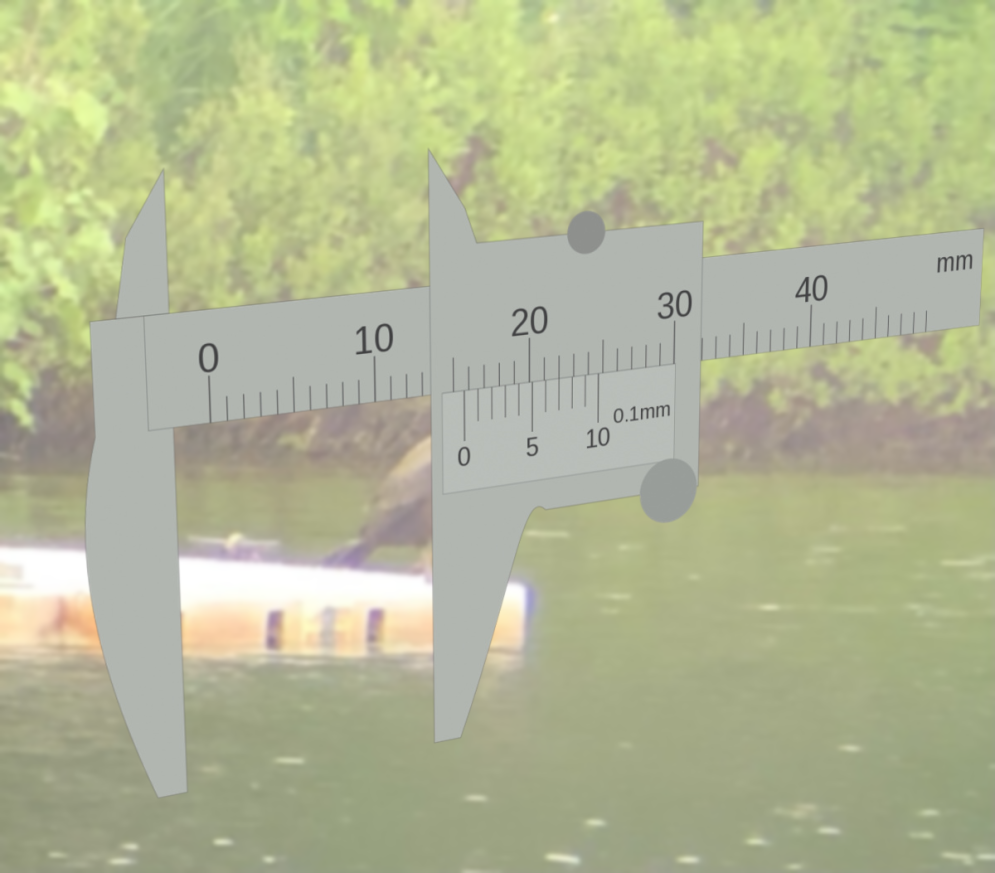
15.7 mm
